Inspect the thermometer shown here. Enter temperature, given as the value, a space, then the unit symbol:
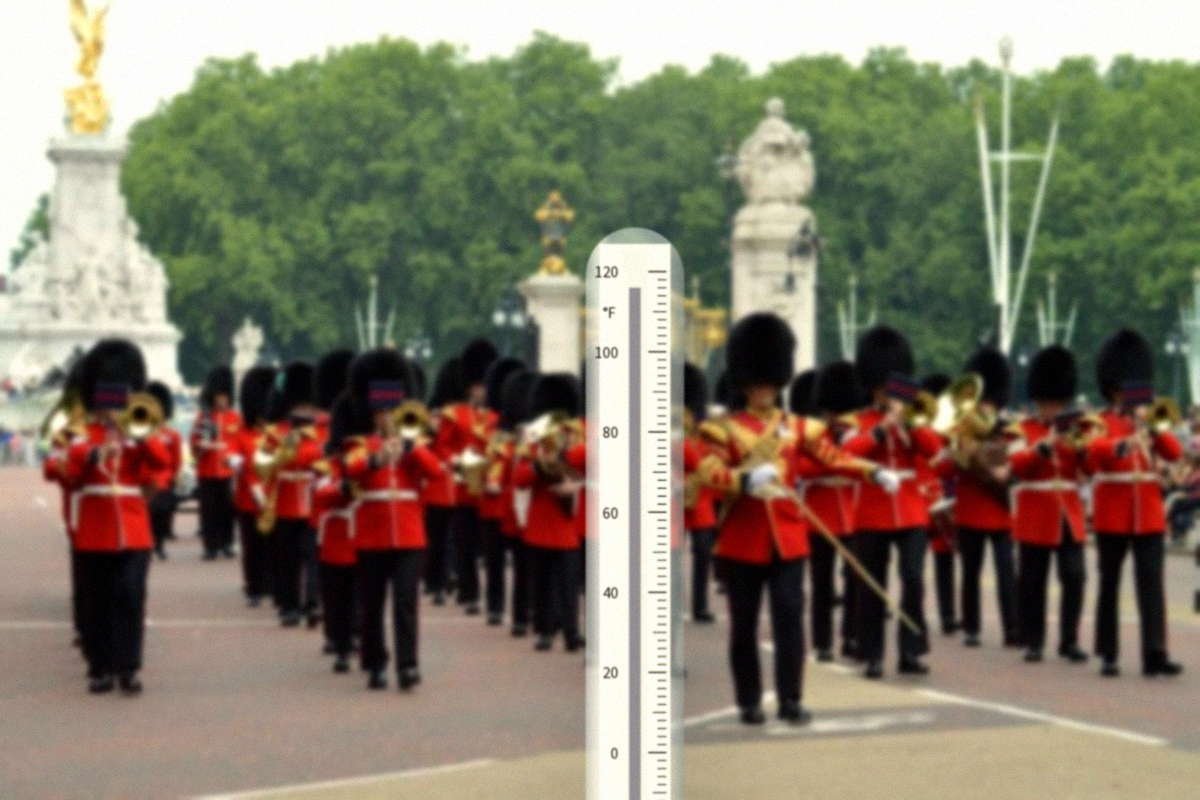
116 °F
